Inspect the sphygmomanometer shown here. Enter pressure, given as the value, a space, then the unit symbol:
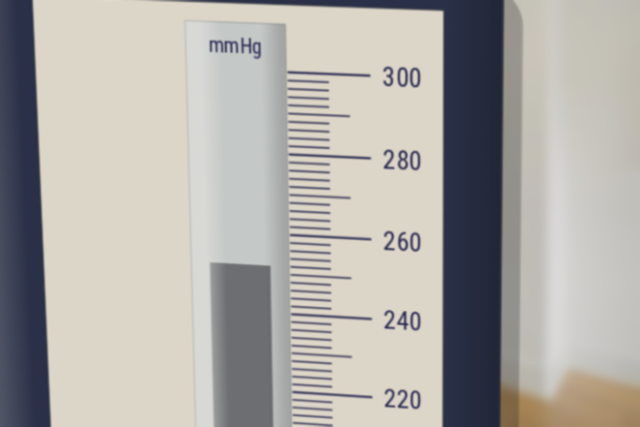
252 mmHg
